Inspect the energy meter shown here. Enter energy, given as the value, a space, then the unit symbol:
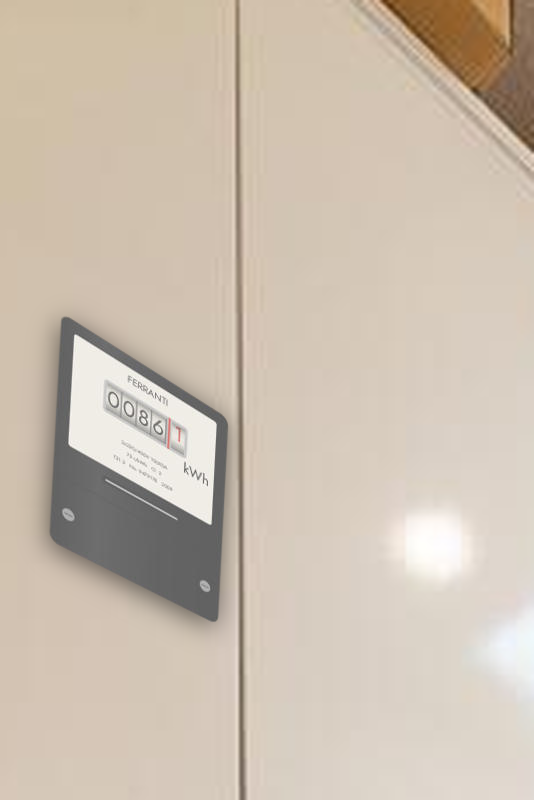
86.1 kWh
